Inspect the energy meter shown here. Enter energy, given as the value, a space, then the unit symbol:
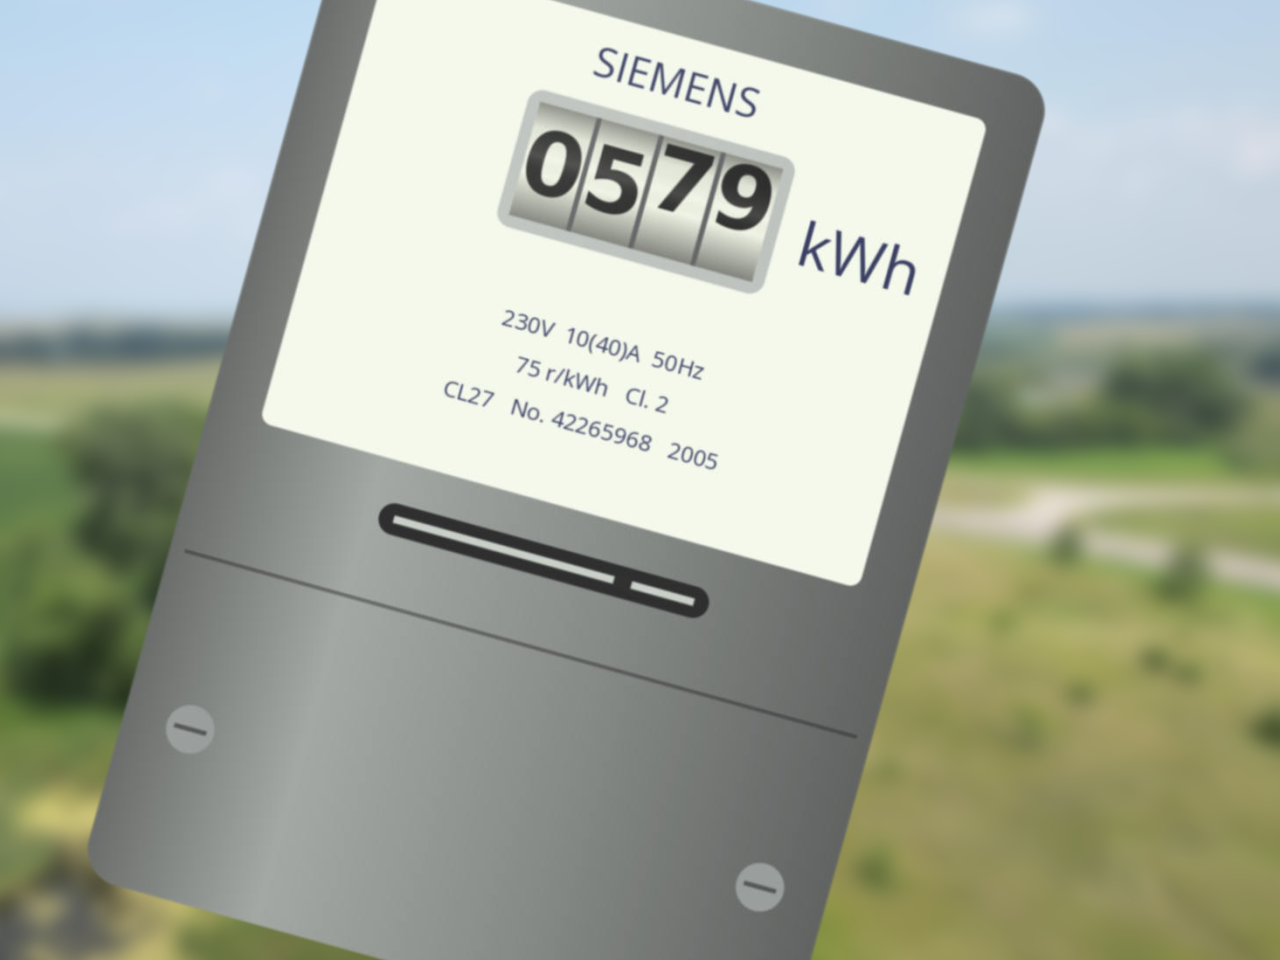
579 kWh
